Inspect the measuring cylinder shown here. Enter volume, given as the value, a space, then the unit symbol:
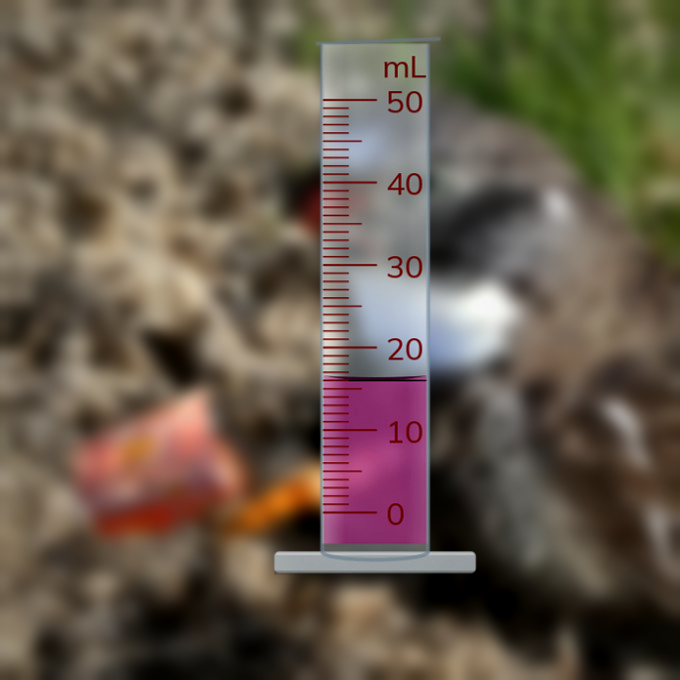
16 mL
